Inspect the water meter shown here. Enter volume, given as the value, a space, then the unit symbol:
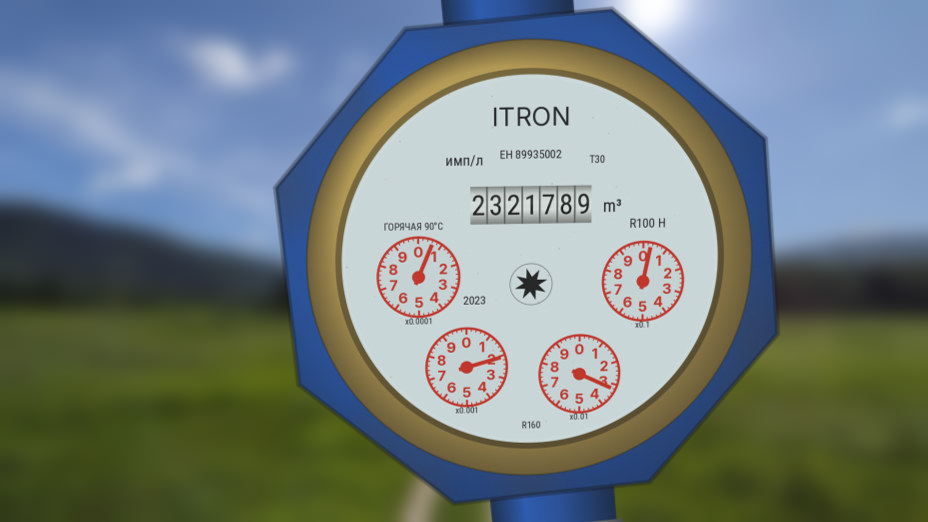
2321789.0320 m³
